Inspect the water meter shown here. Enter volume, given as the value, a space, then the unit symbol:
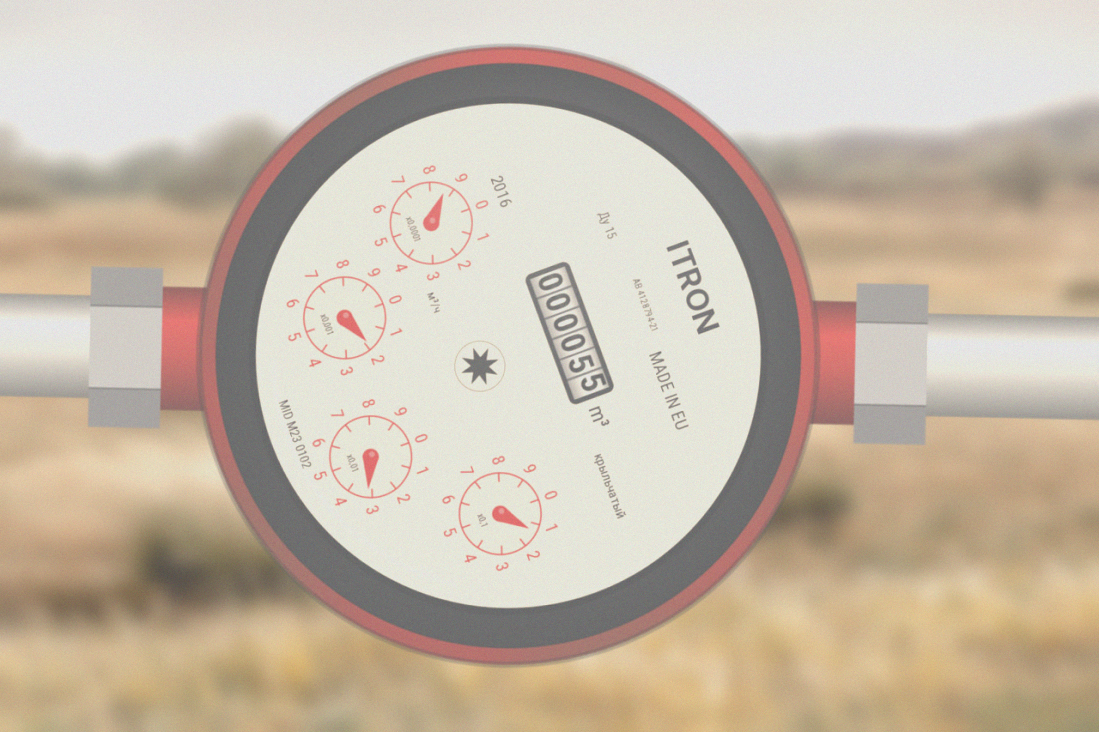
55.1318 m³
